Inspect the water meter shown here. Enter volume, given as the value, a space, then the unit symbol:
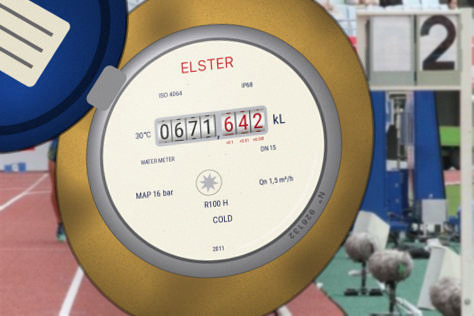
671.642 kL
